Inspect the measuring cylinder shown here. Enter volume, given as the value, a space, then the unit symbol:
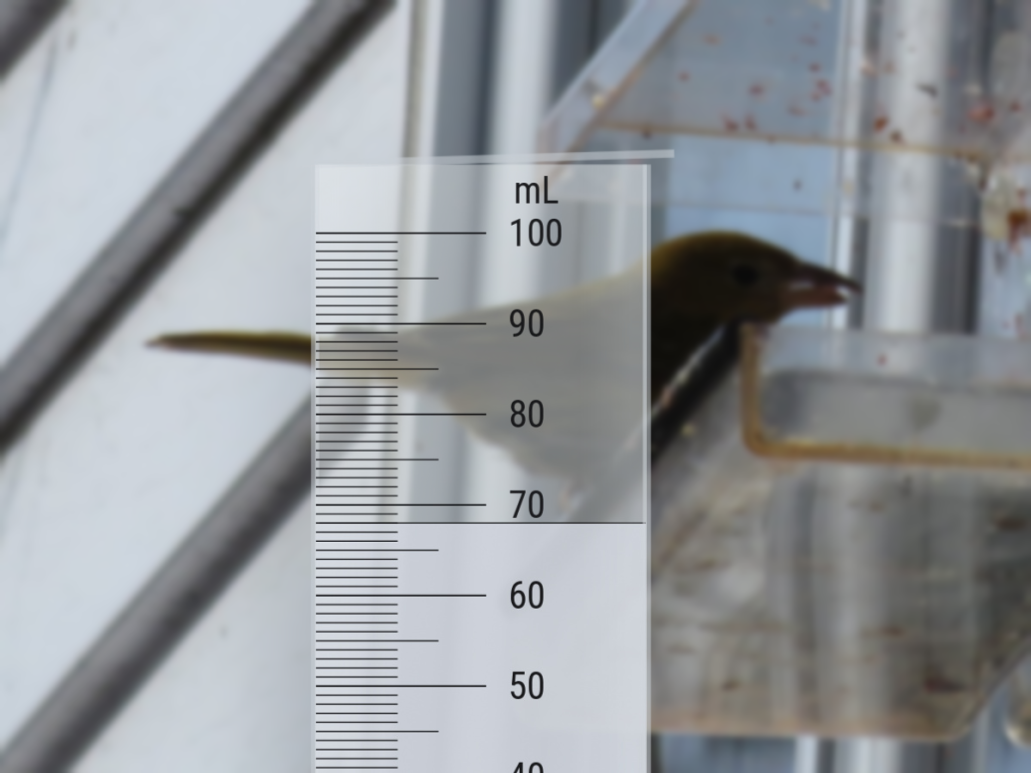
68 mL
